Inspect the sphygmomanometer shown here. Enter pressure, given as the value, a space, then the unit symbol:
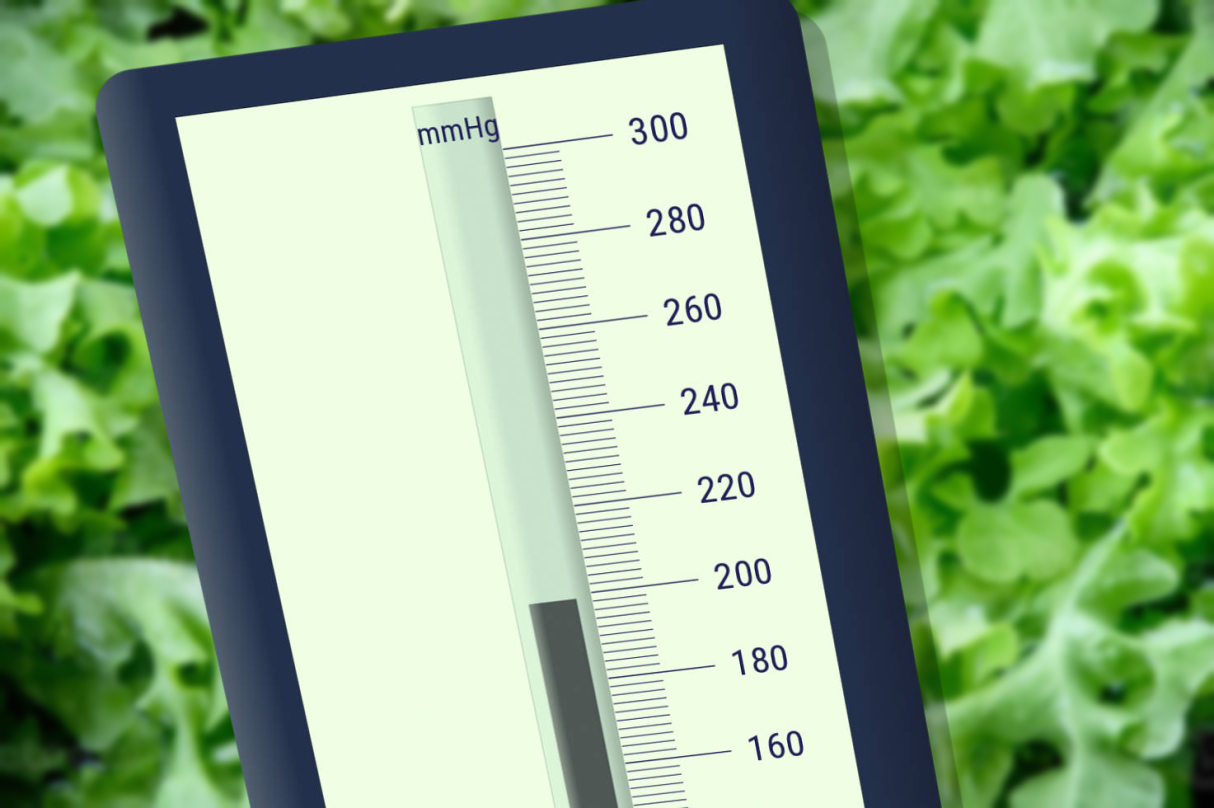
199 mmHg
